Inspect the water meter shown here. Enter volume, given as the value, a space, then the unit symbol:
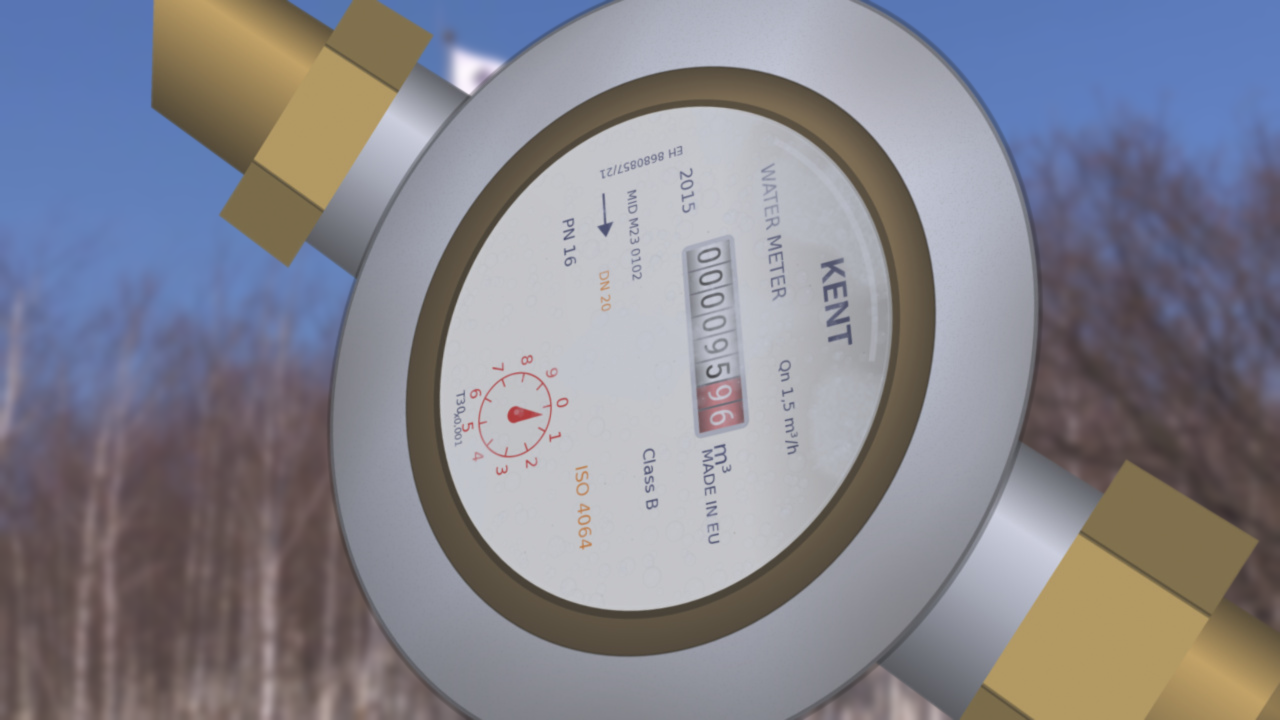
95.960 m³
